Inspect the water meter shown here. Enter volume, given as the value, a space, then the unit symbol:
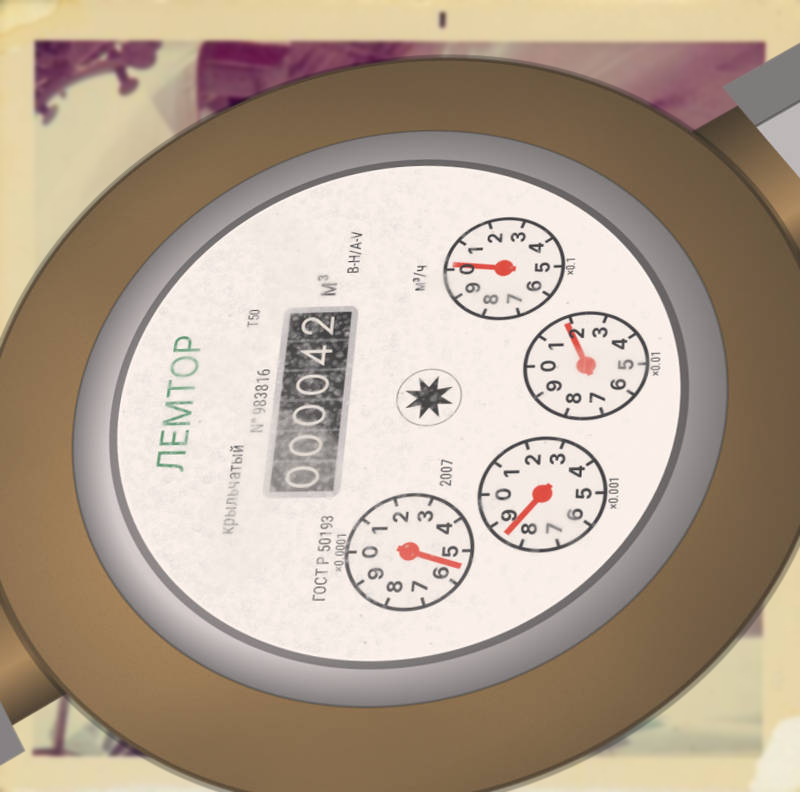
42.0185 m³
